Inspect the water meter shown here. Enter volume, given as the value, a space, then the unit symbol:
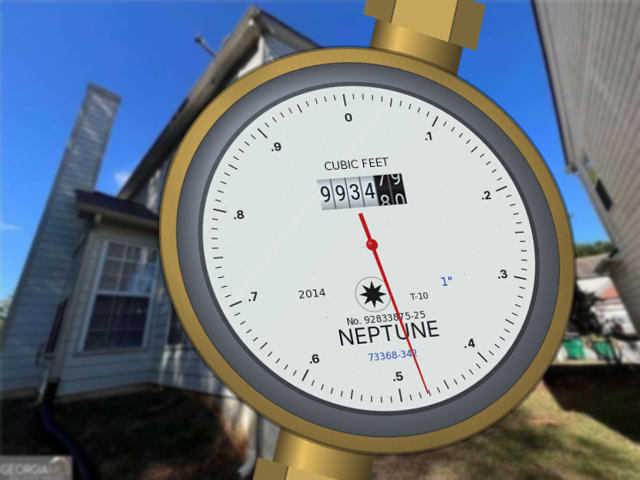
993479.47 ft³
